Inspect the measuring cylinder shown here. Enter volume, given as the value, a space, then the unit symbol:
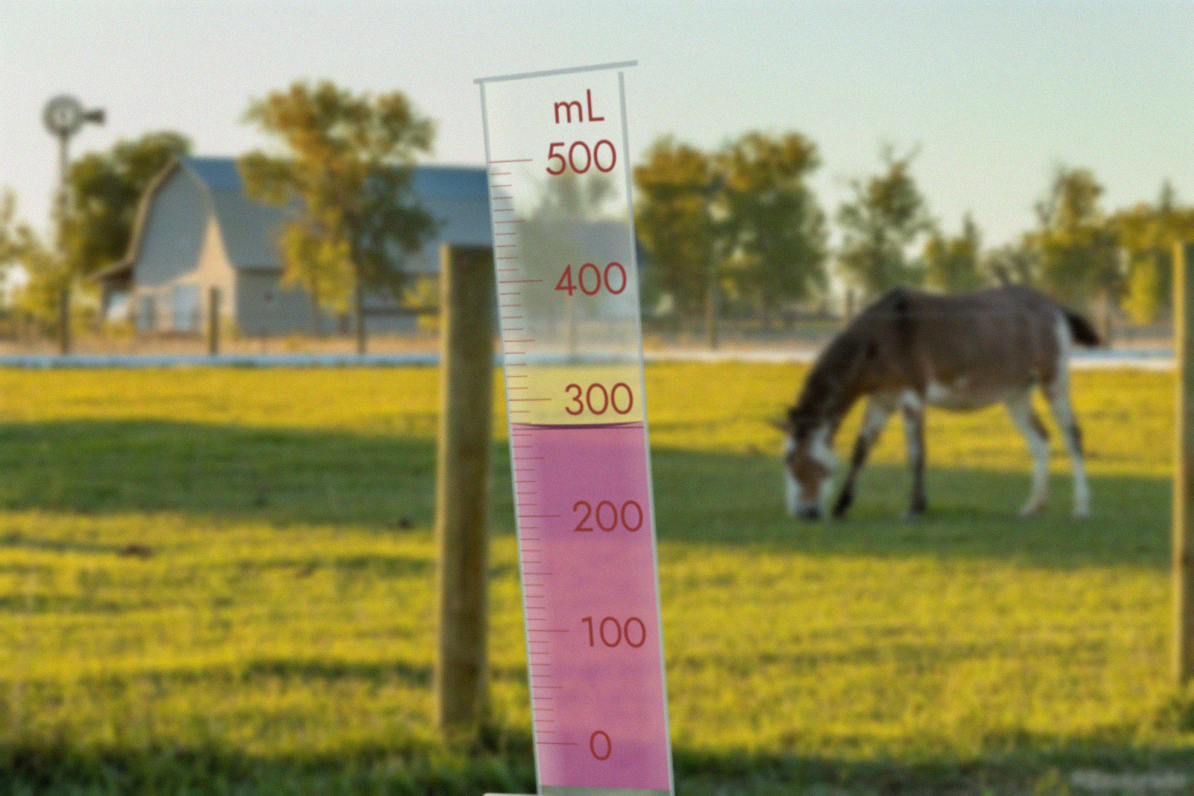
275 mL
